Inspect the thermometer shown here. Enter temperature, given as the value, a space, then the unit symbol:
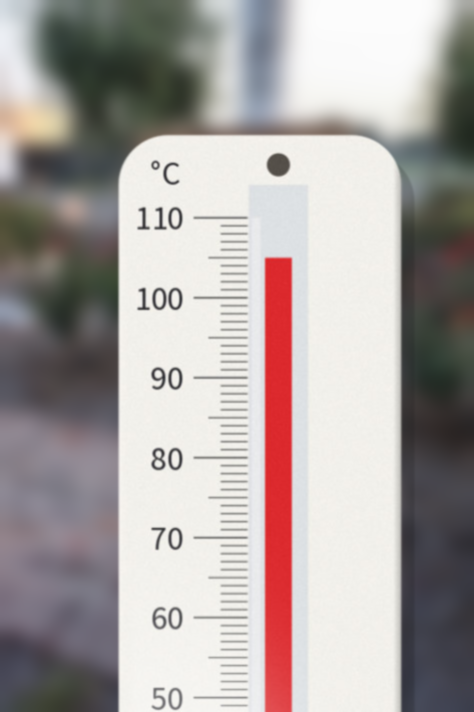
105 °C
